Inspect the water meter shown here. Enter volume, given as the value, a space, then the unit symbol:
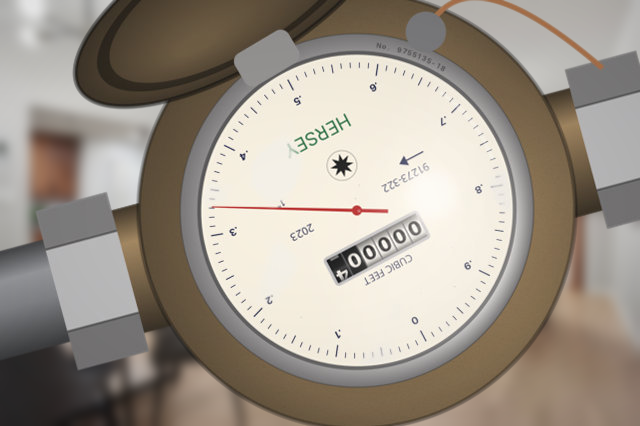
4.33 ft³
